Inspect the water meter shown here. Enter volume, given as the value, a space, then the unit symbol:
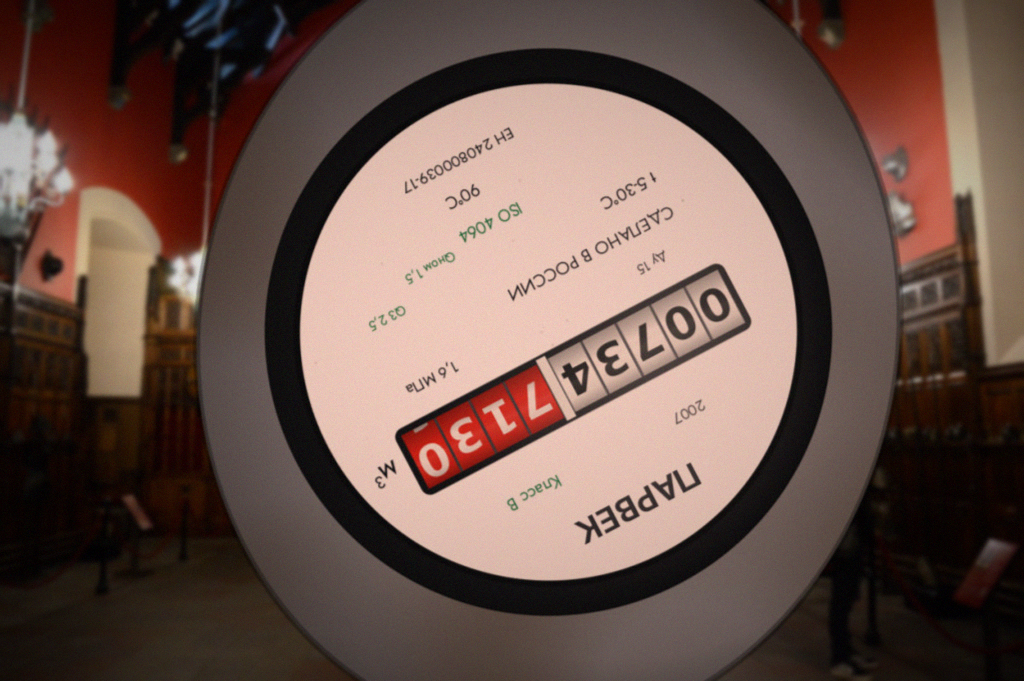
734.7130 m³
